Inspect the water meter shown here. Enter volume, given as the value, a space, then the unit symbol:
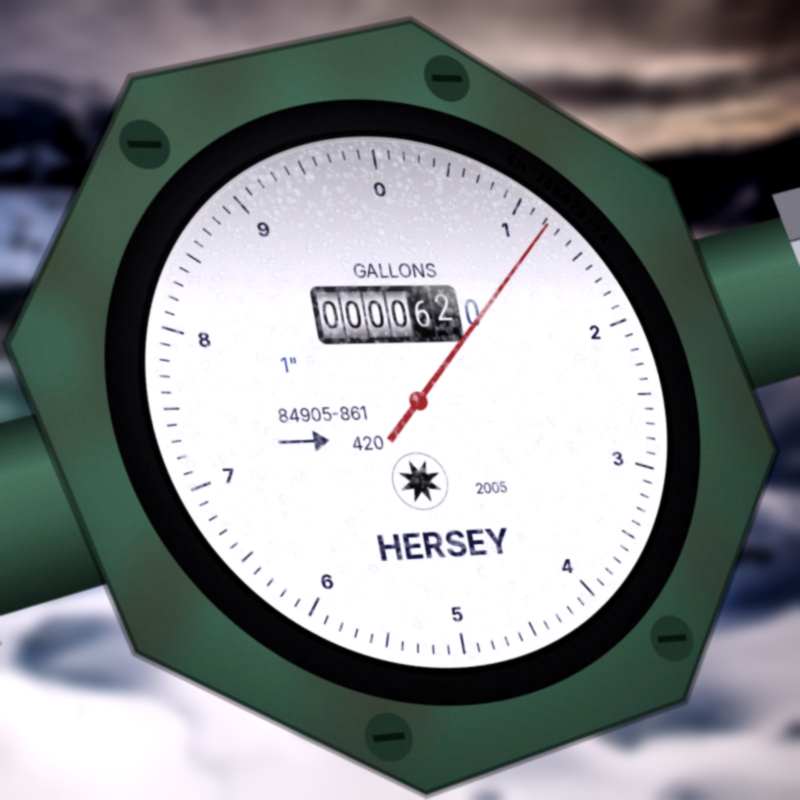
621.2 gal
